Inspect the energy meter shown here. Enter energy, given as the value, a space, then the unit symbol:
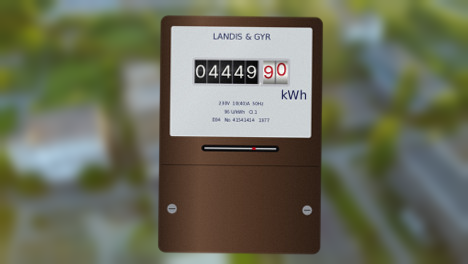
4449.90 kWh
